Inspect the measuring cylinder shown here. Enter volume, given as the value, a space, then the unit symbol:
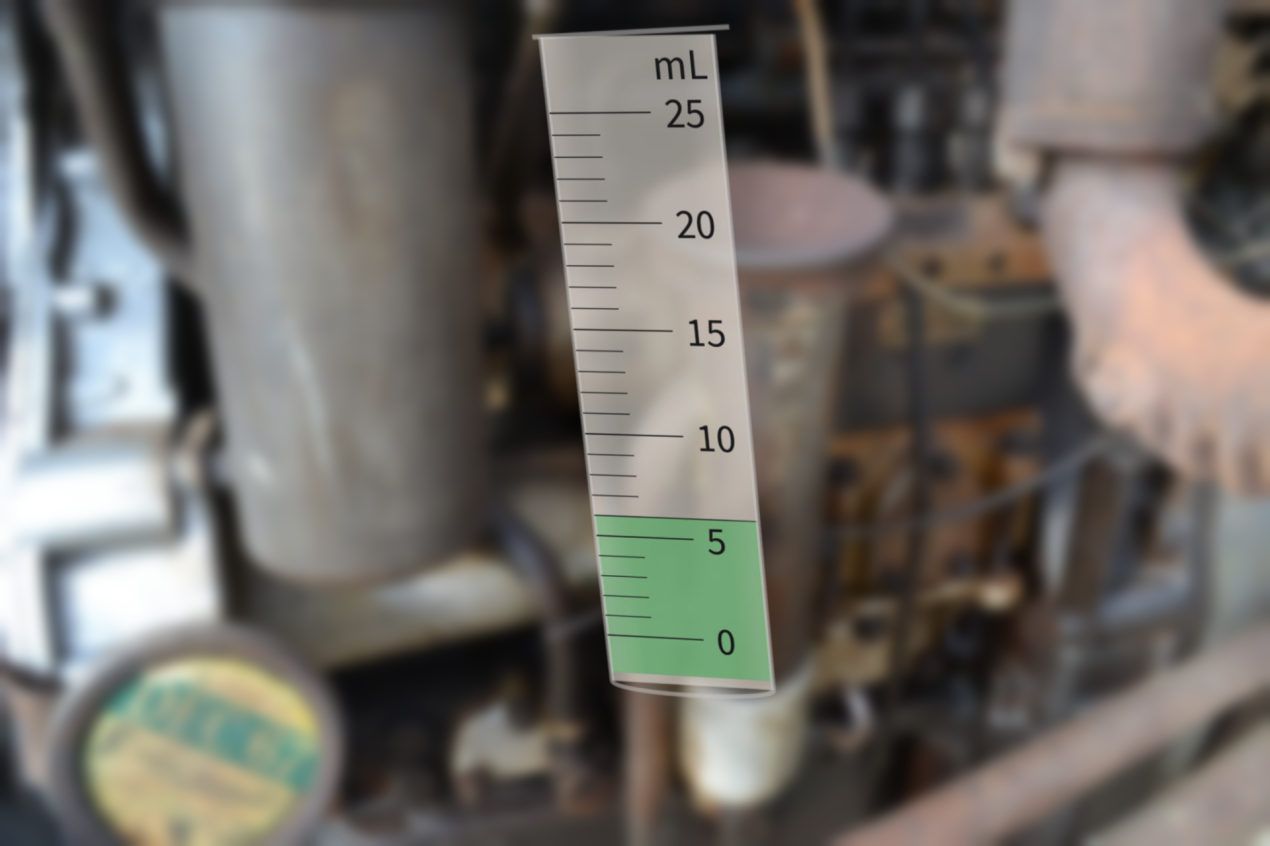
6 mL
